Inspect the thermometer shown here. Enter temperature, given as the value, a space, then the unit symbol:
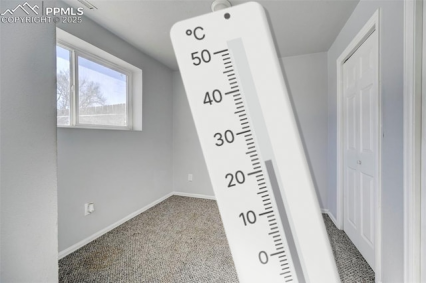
22 °C
